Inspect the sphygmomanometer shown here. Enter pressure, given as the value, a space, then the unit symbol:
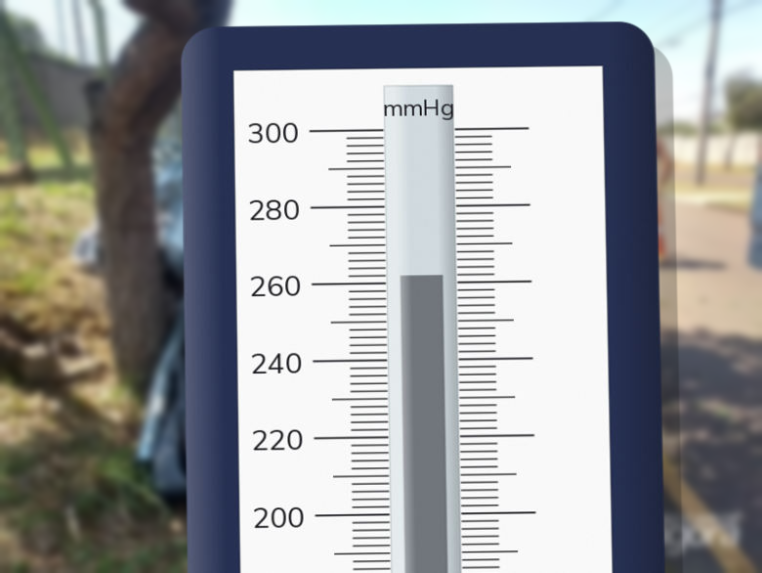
262 mmHg
